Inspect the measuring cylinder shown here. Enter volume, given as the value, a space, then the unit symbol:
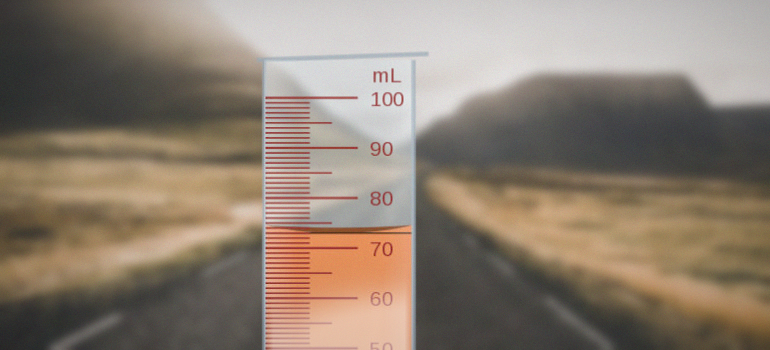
73 mL
